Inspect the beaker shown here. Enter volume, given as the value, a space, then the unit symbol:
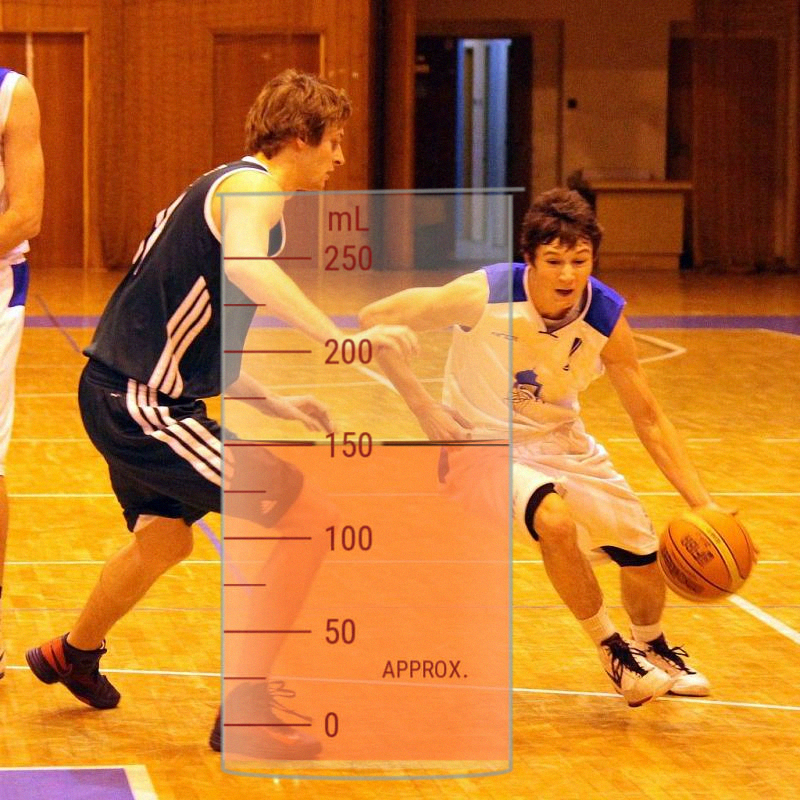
150 mL
